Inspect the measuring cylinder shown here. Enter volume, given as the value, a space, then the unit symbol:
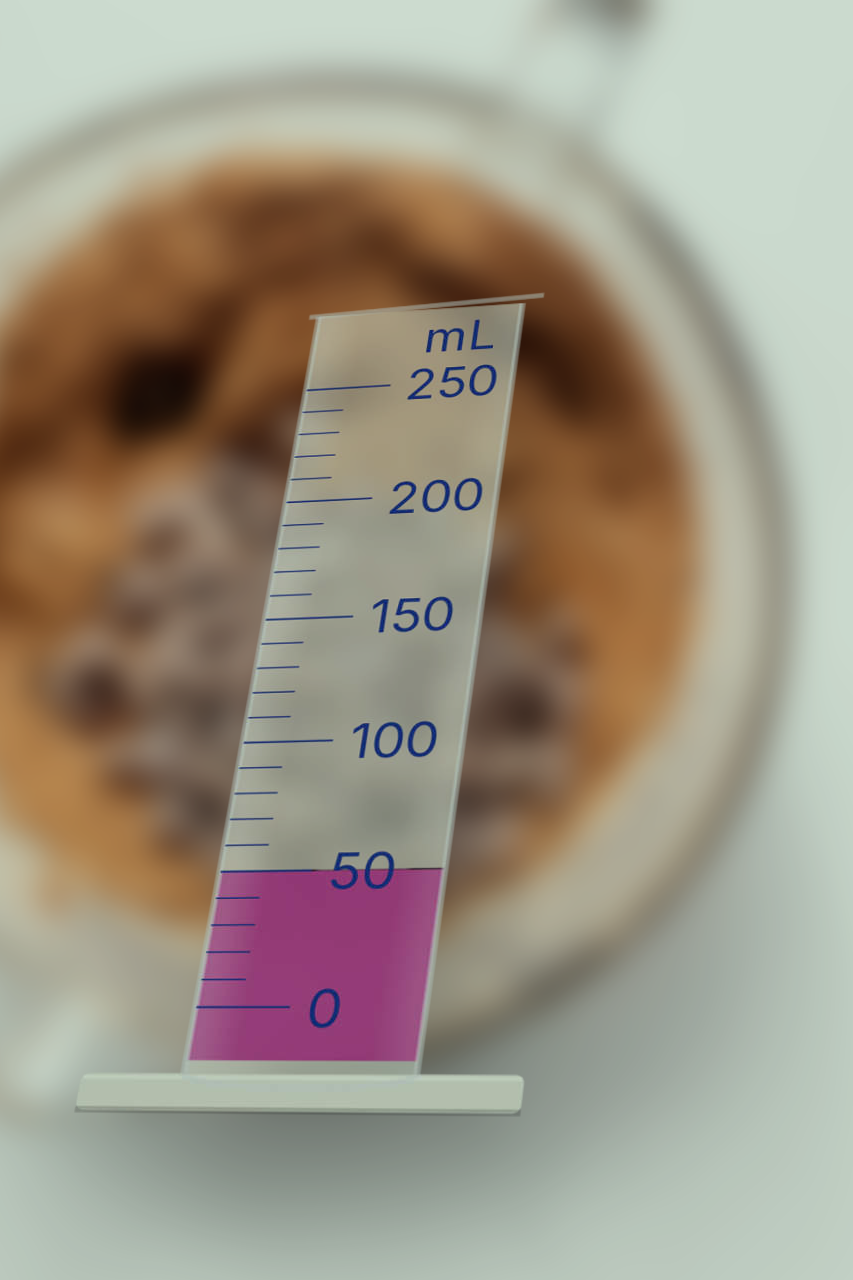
50 mL
